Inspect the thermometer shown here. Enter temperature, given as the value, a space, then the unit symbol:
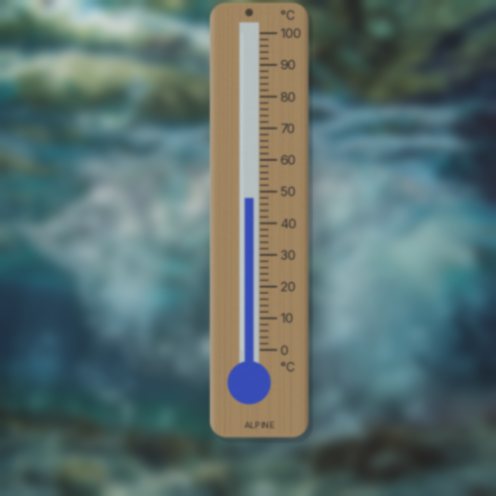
48 °C
